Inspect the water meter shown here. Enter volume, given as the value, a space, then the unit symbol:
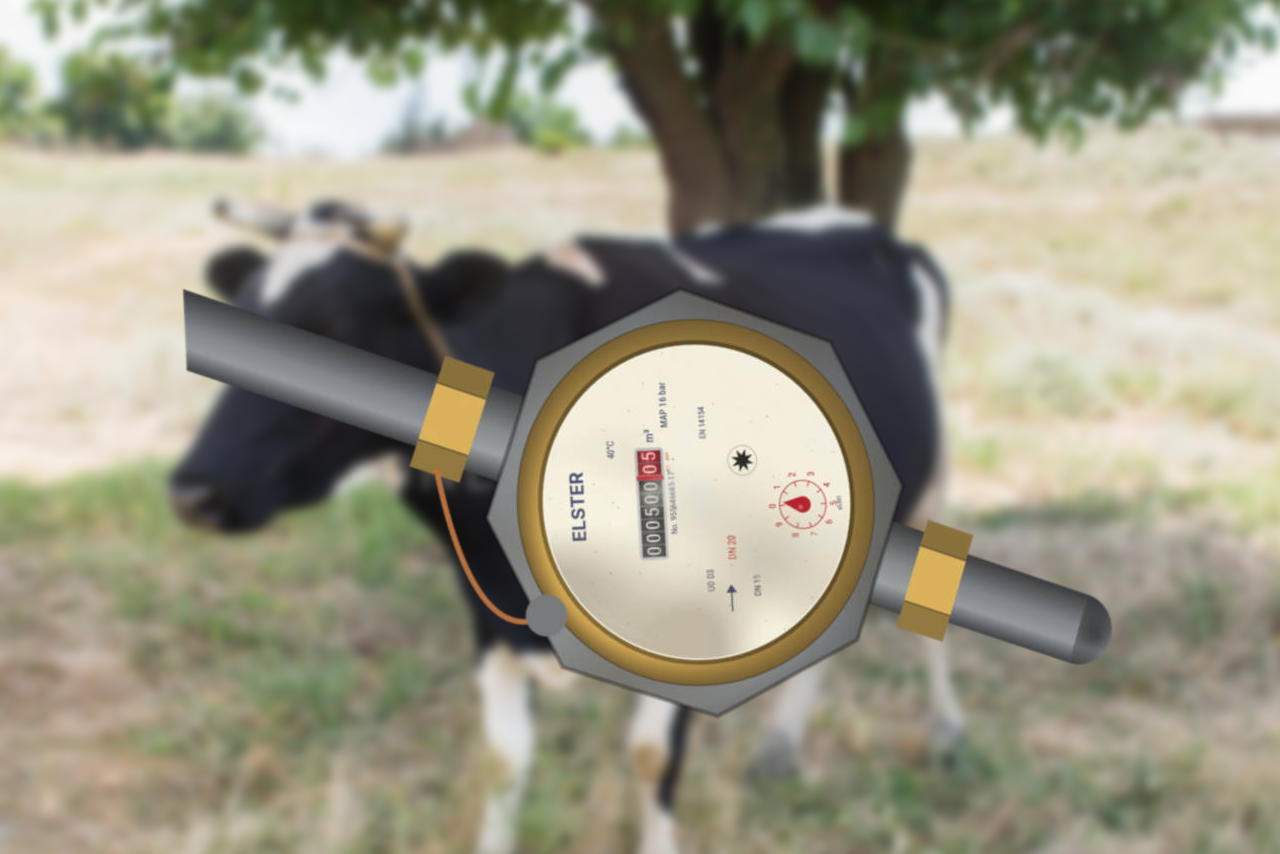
500.050 m³
